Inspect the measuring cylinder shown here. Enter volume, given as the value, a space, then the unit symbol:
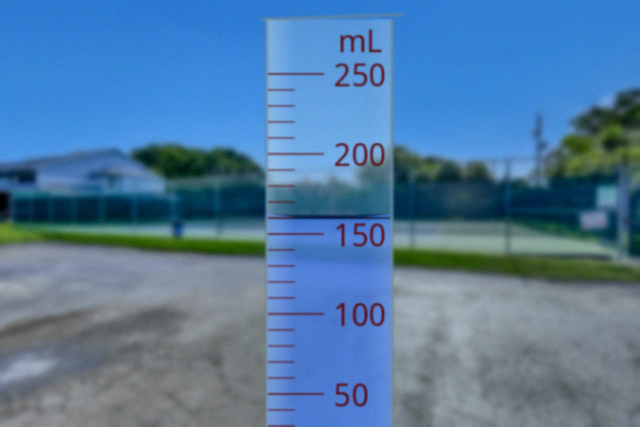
160 mL
